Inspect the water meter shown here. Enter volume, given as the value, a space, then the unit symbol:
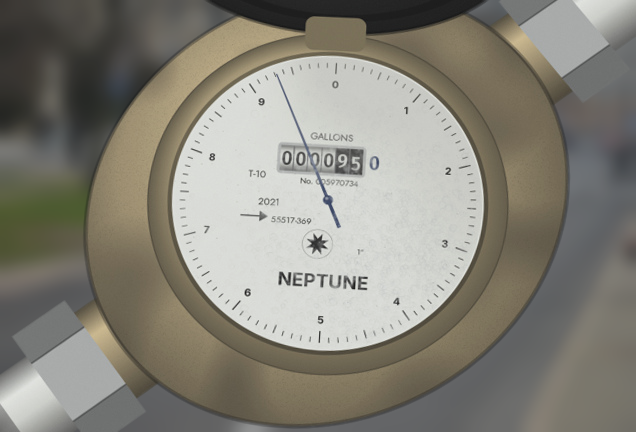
949.3 gal
